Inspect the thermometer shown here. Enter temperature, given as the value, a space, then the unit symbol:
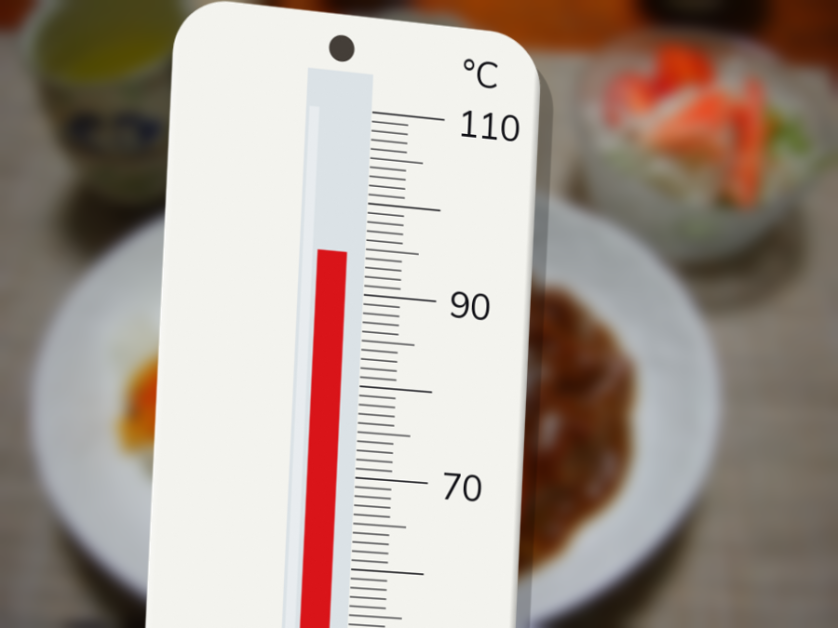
94.5 °C
